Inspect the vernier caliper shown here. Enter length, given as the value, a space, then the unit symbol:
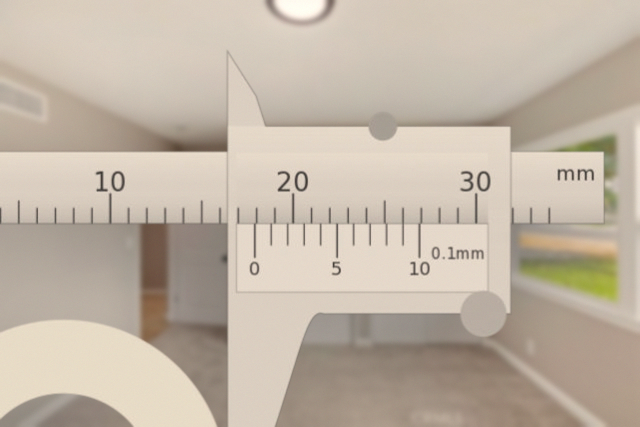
17.9 mm
